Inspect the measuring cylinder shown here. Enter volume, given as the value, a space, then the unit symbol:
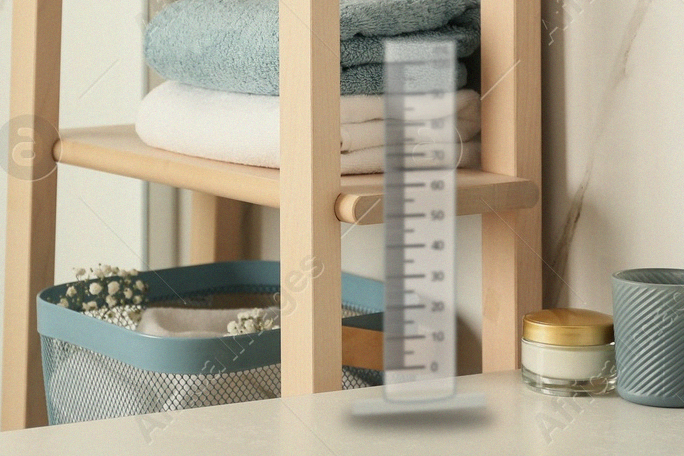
65 mL
